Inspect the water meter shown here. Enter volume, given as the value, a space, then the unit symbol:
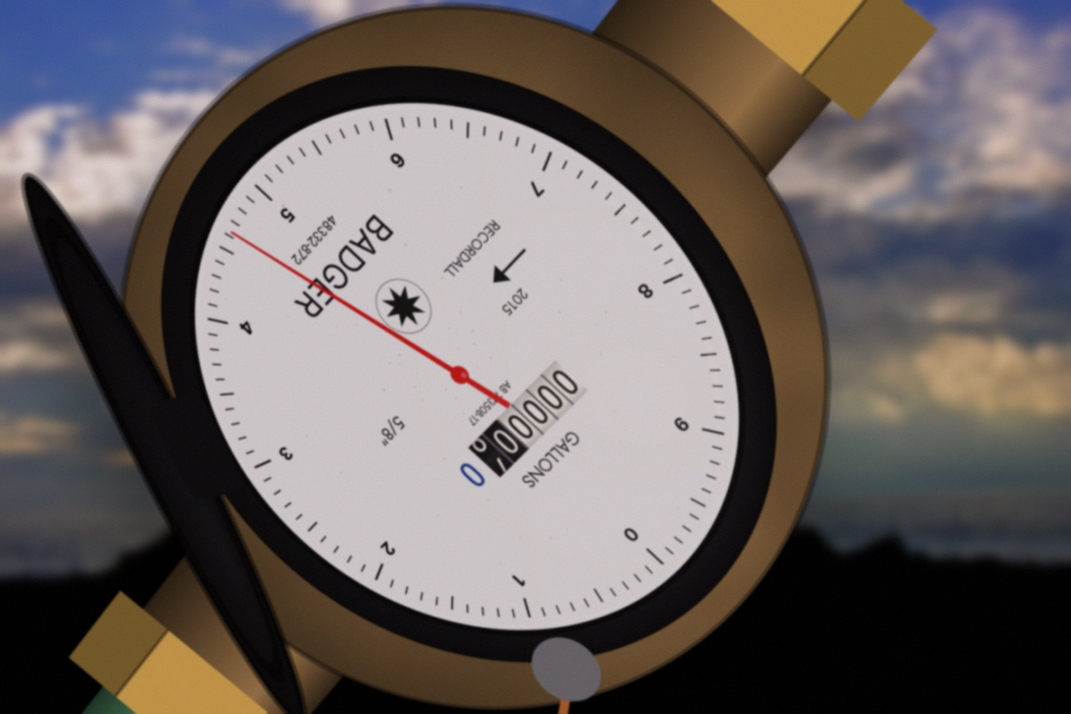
74.6 gal
